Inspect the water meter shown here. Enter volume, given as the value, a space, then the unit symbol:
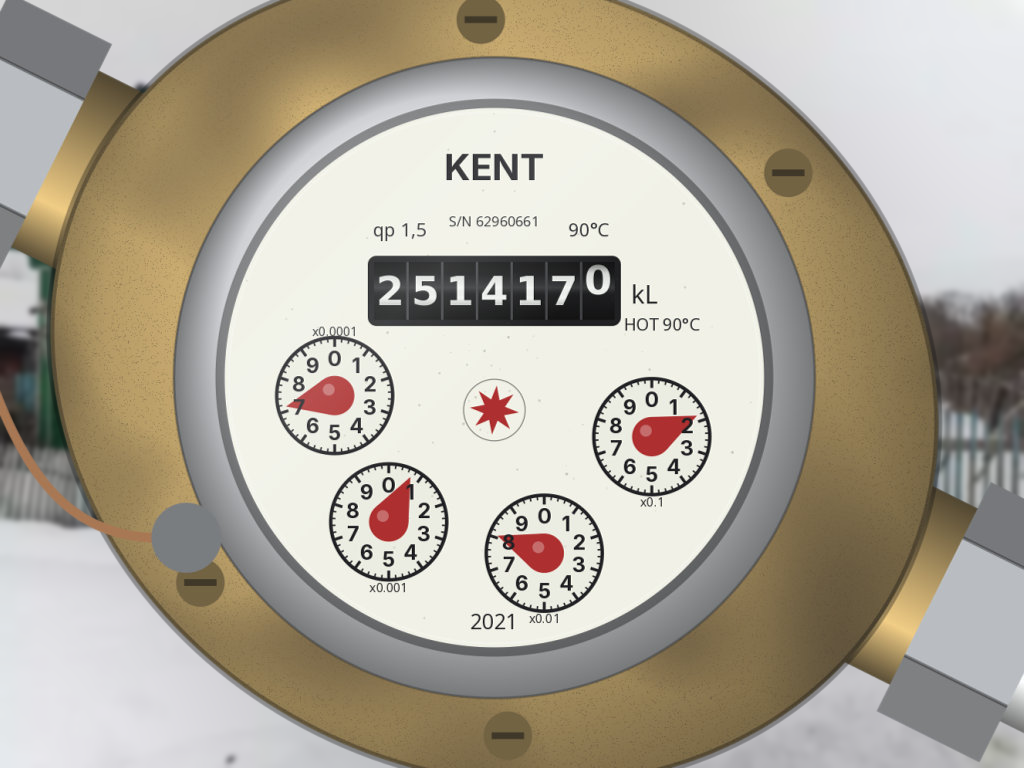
2514170.1807 kL
